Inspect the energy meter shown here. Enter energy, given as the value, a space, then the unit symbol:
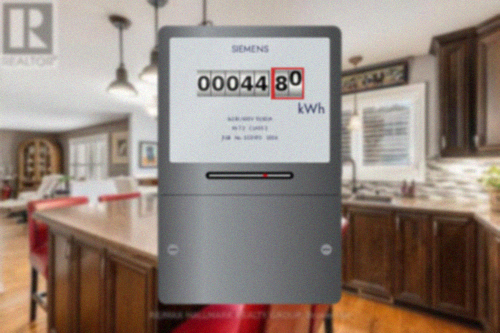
44.80 kWh
